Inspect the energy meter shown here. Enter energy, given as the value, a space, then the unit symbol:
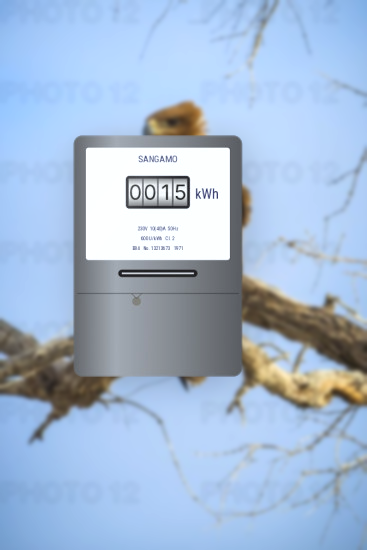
15 kWh
